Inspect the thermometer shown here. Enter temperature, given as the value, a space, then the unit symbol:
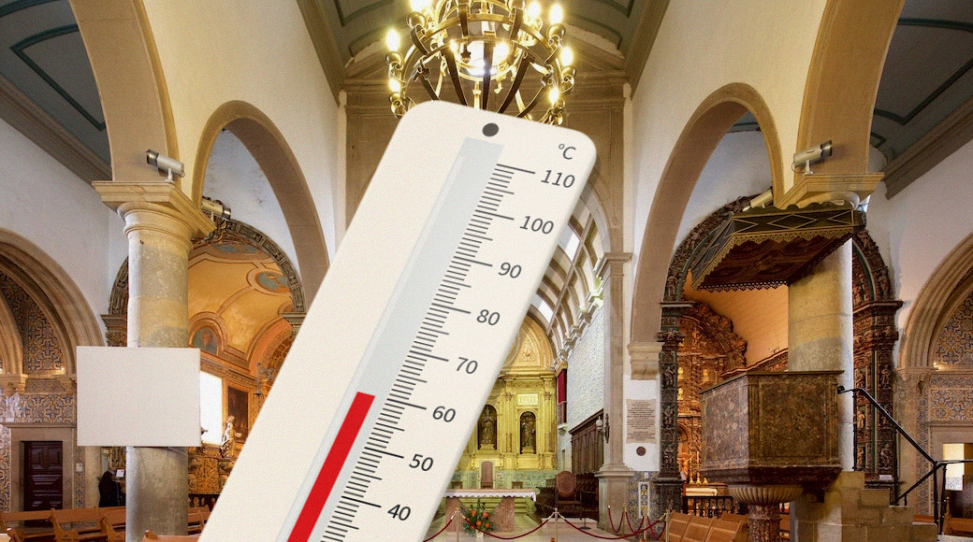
60 °C
